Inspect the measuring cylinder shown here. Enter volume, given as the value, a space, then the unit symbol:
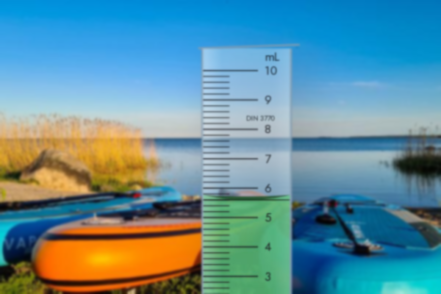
5.6 mL
